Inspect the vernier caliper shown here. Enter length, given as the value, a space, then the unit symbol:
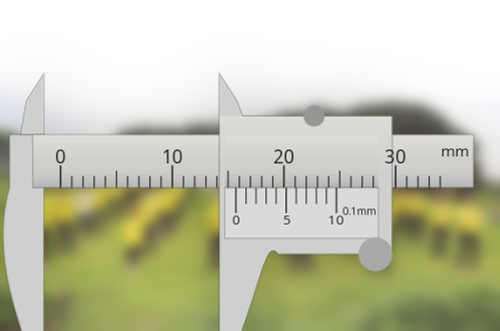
15.7 mm
